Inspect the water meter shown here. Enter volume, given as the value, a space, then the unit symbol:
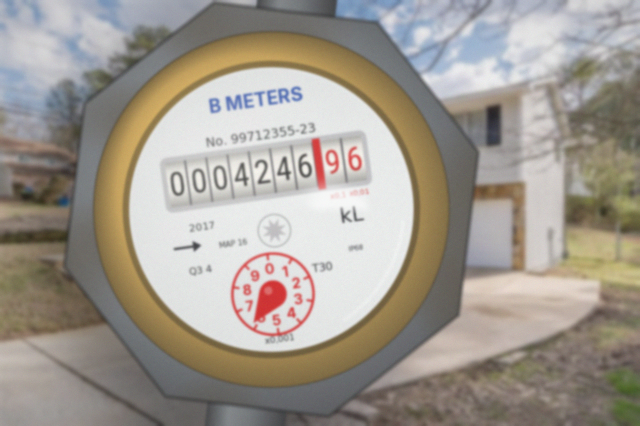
4246.966 kL
